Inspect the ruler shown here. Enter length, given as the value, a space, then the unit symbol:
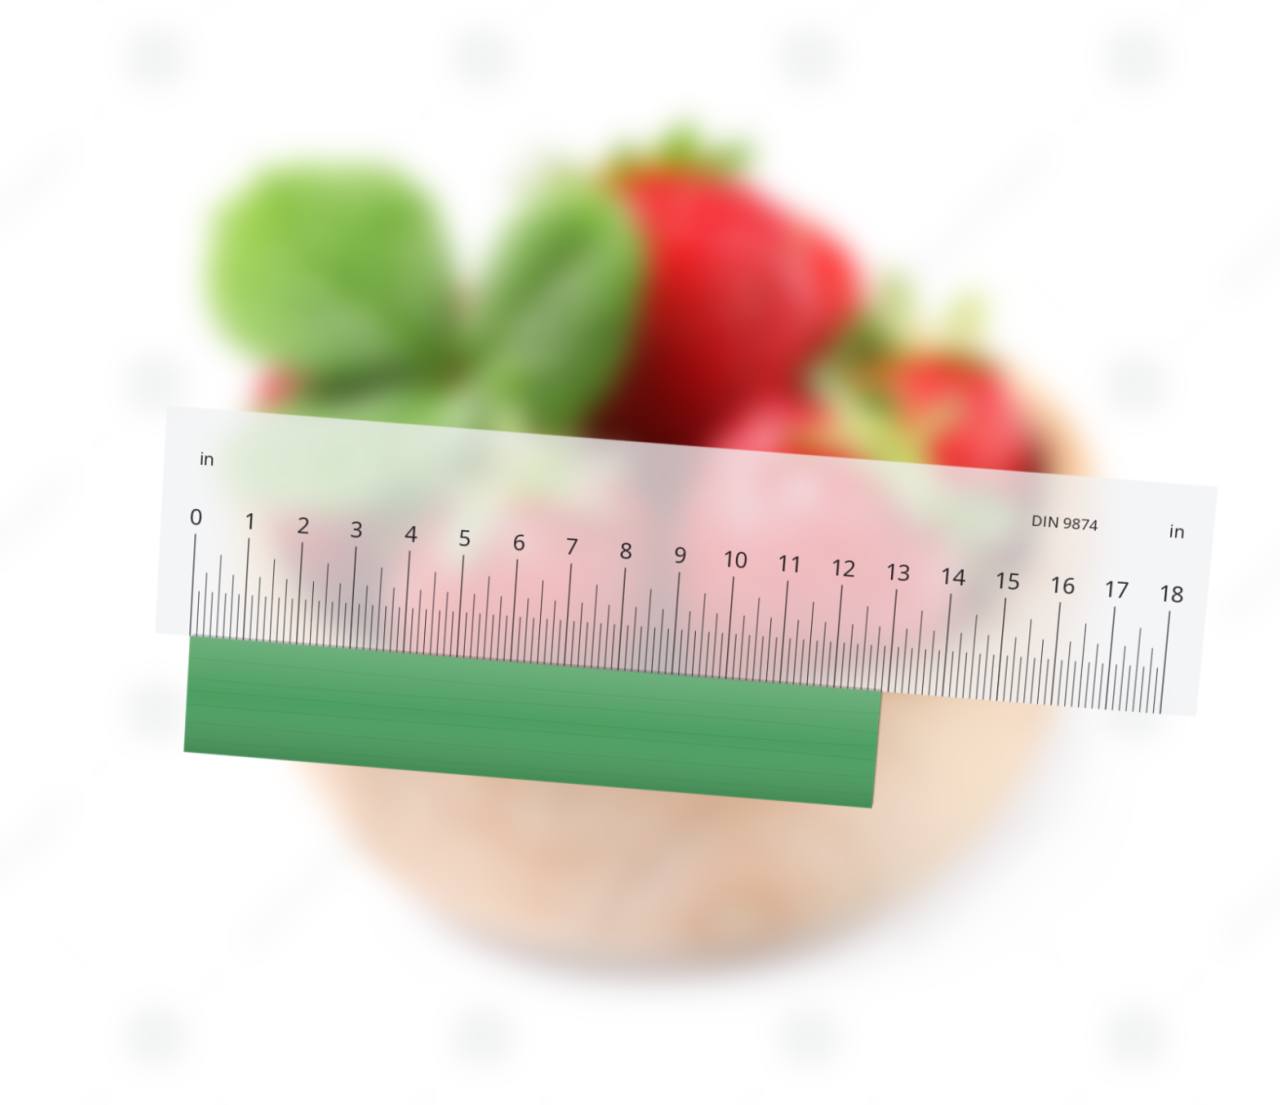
12.875 in
